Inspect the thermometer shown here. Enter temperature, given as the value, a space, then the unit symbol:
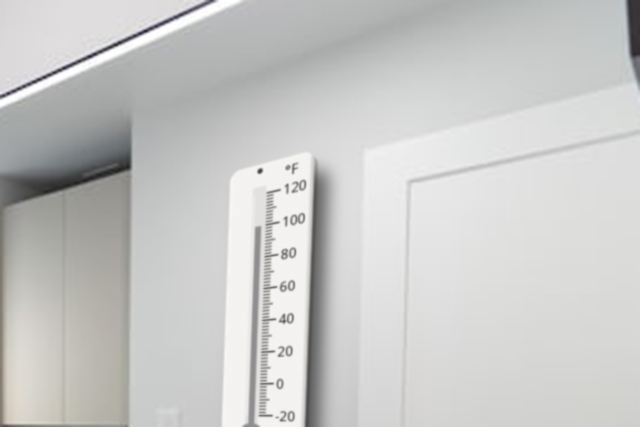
100 °F
